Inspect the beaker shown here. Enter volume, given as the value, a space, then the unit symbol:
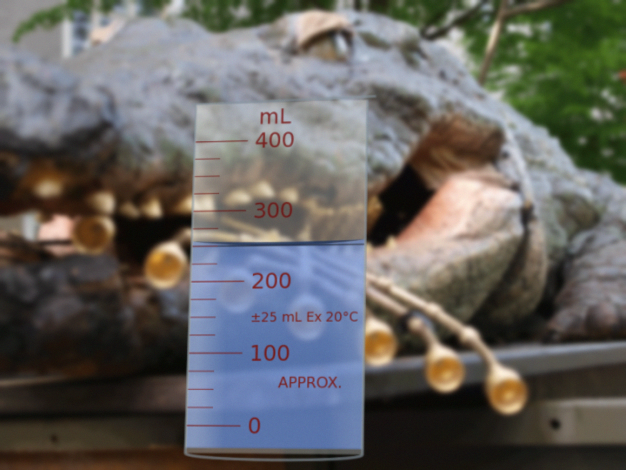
250 mL
